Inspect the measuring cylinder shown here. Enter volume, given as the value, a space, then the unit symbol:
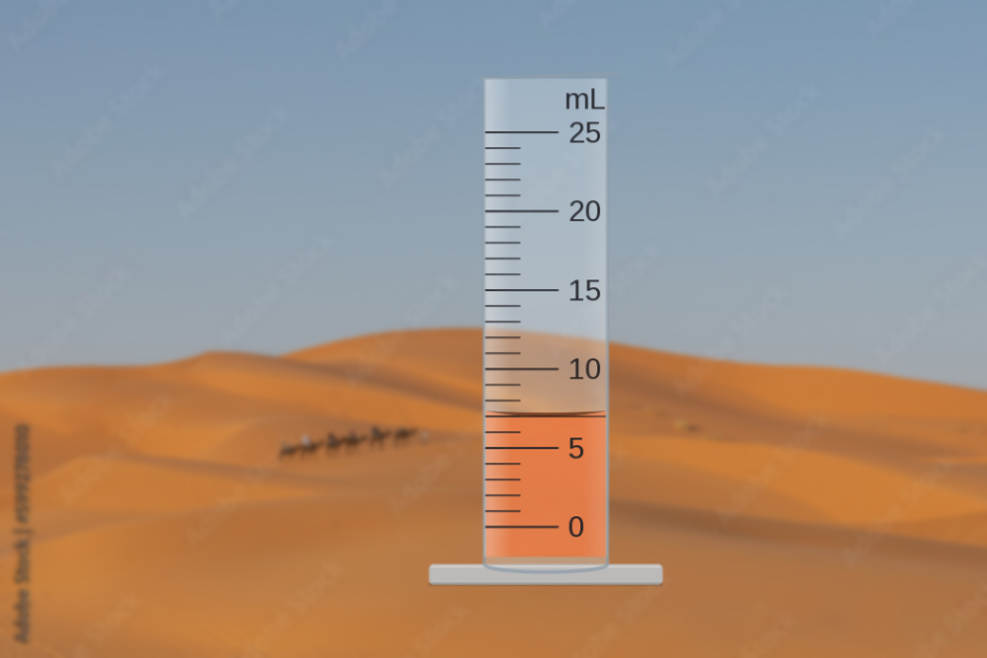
7 mL
